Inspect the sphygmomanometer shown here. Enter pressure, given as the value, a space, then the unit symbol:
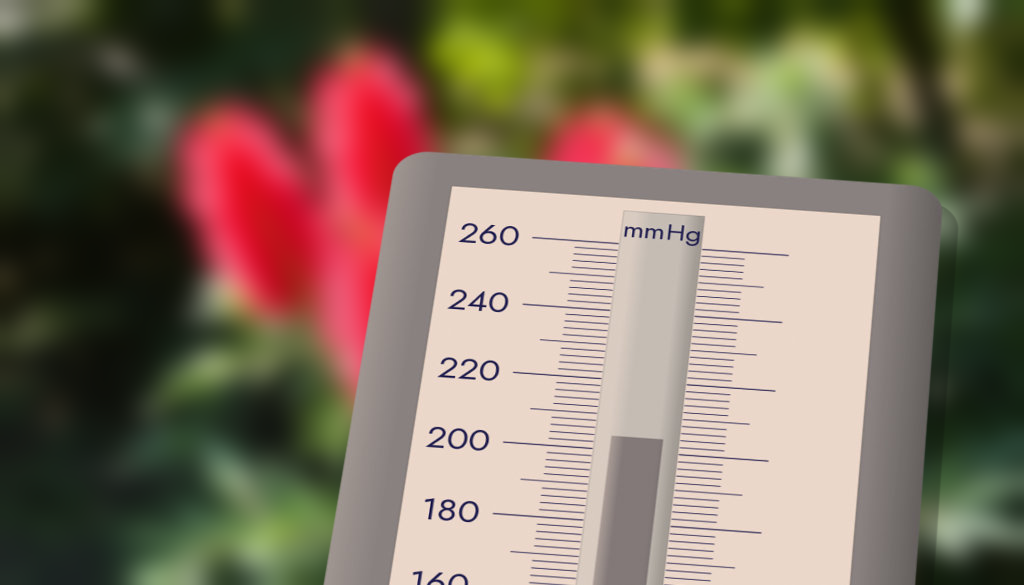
204 mmHg
